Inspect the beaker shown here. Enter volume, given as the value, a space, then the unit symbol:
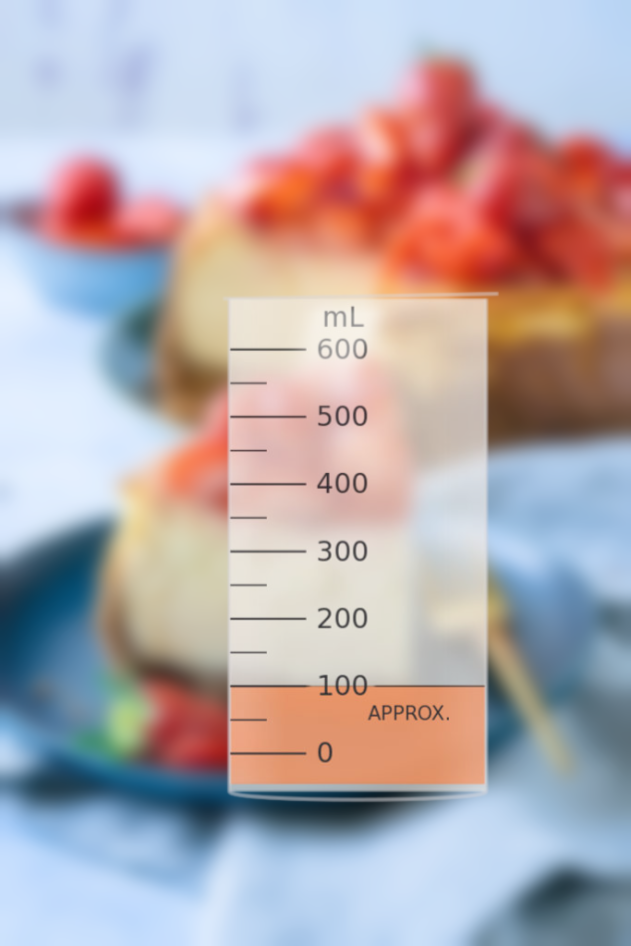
100 mL
